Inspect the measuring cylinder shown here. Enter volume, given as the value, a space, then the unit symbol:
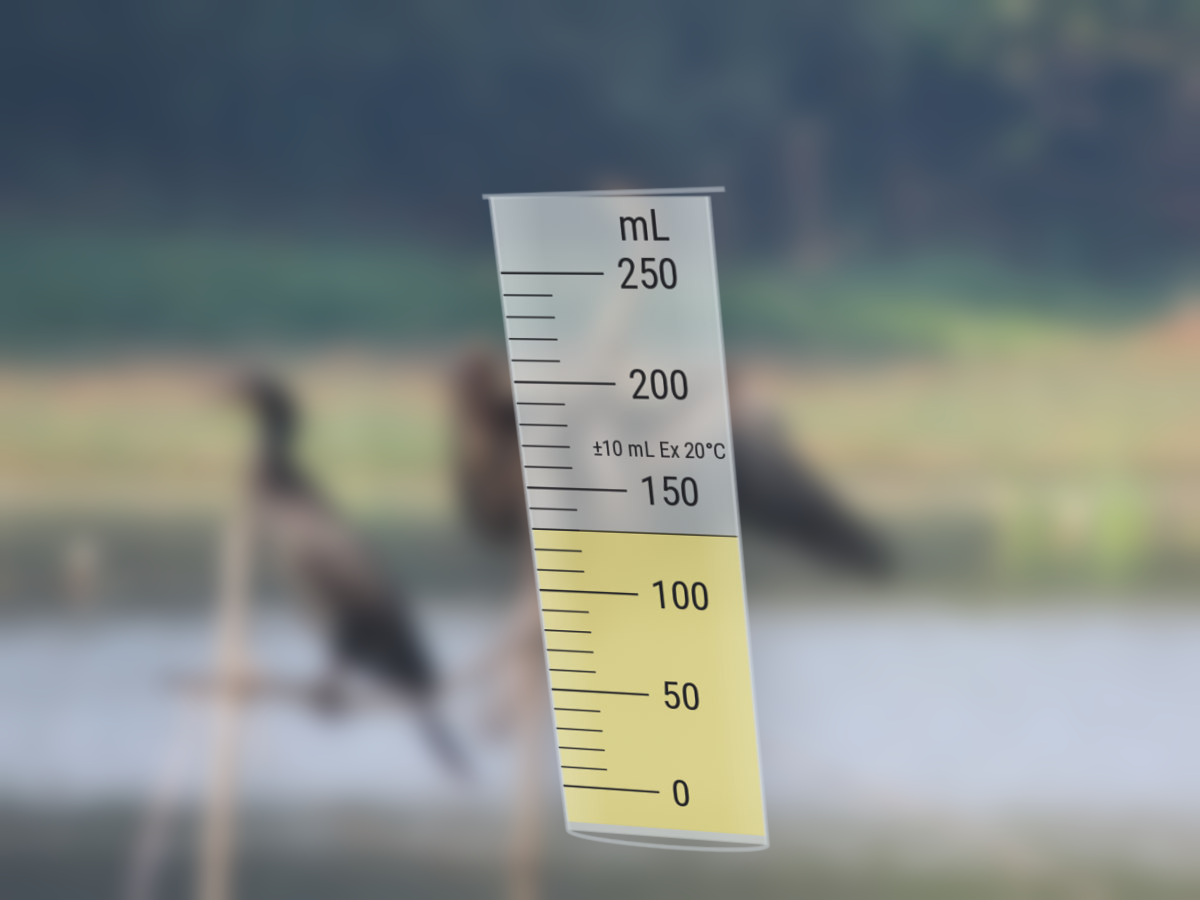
130 mL
